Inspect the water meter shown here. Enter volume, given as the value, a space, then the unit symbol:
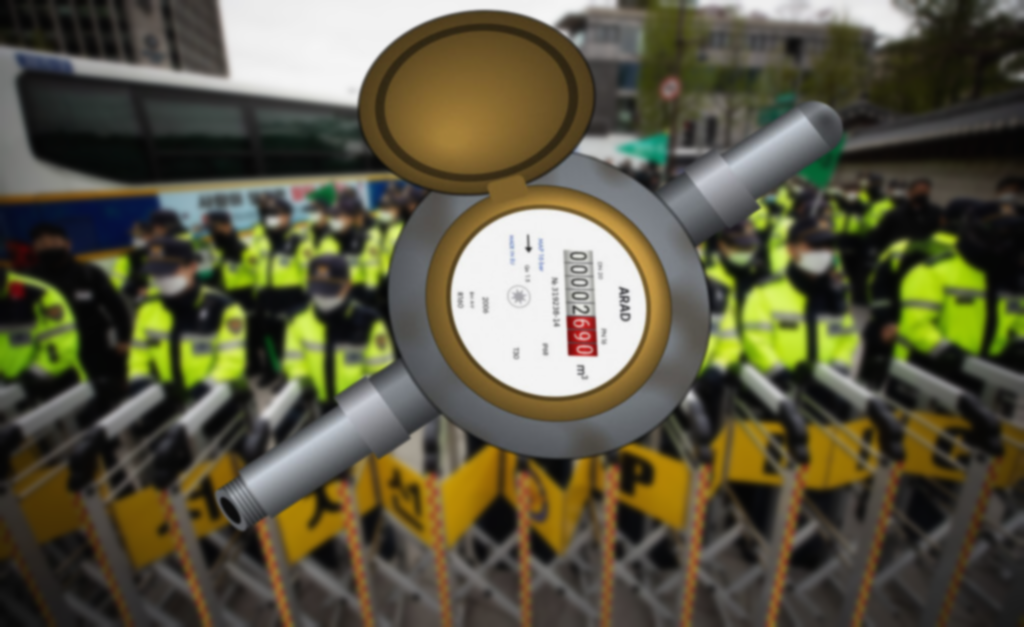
2.690 m³
